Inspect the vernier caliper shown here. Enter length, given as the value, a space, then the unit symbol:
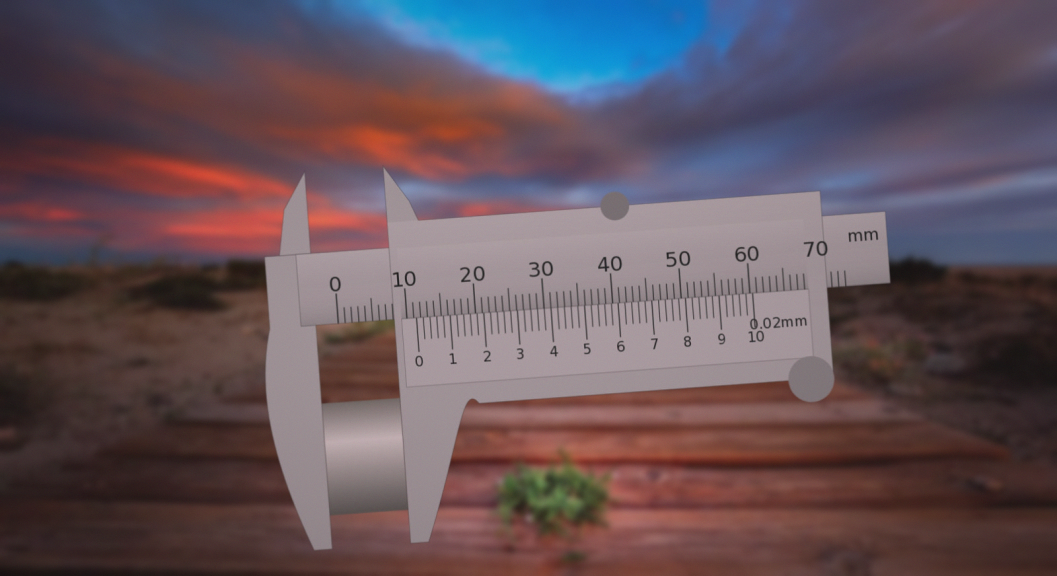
11.4 mm
